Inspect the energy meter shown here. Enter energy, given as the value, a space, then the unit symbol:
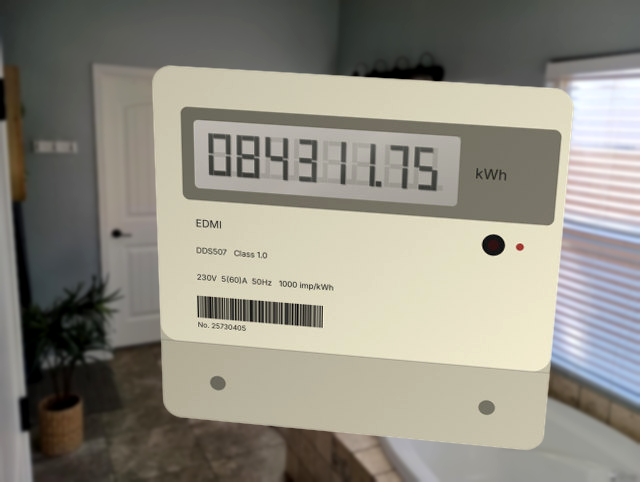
84311.75 kWh
